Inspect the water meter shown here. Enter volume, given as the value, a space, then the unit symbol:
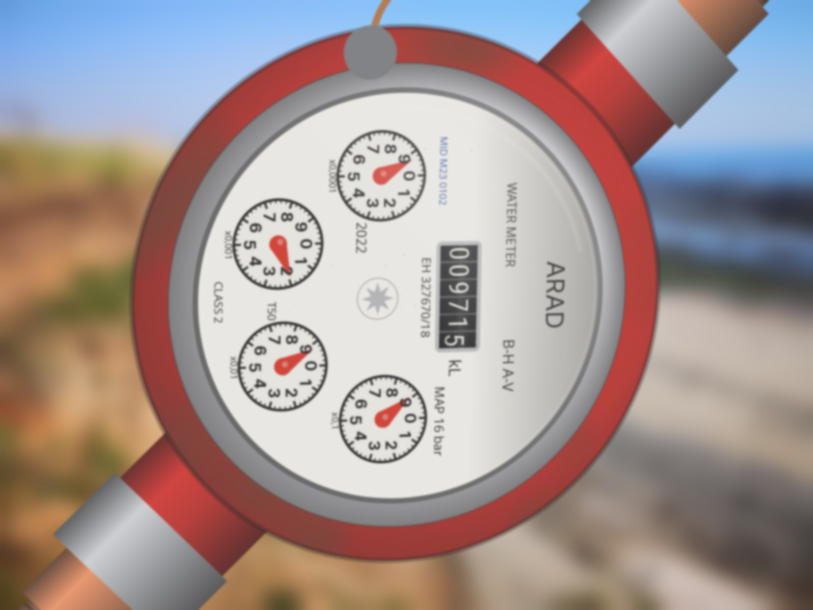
9714.8919 kL
